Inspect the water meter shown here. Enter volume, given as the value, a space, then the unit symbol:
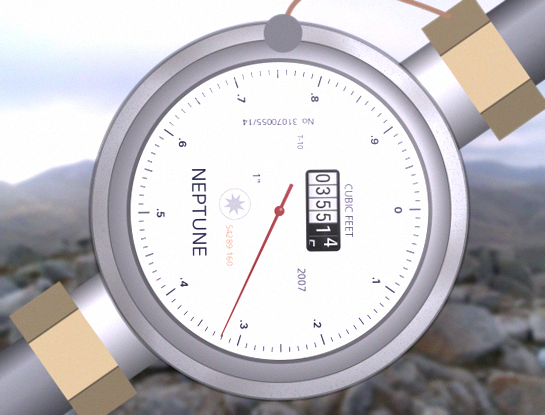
35514.32 ft³
